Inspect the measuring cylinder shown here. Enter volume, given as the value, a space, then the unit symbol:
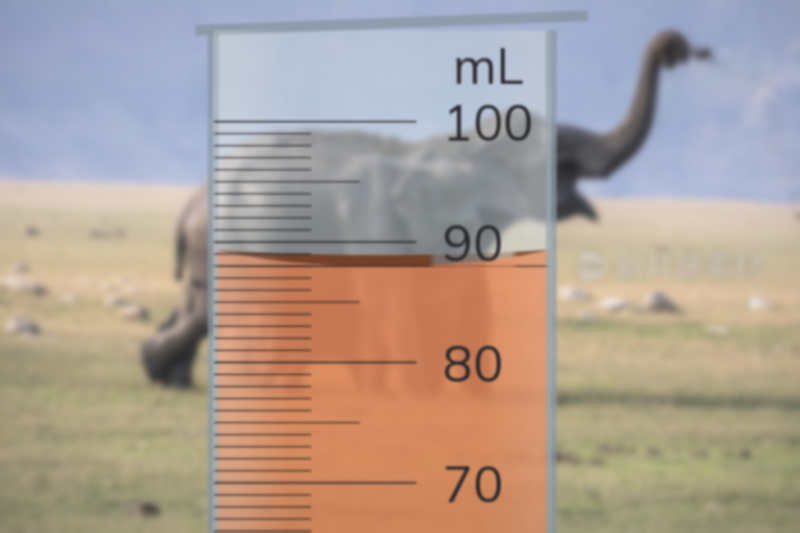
88 mL
